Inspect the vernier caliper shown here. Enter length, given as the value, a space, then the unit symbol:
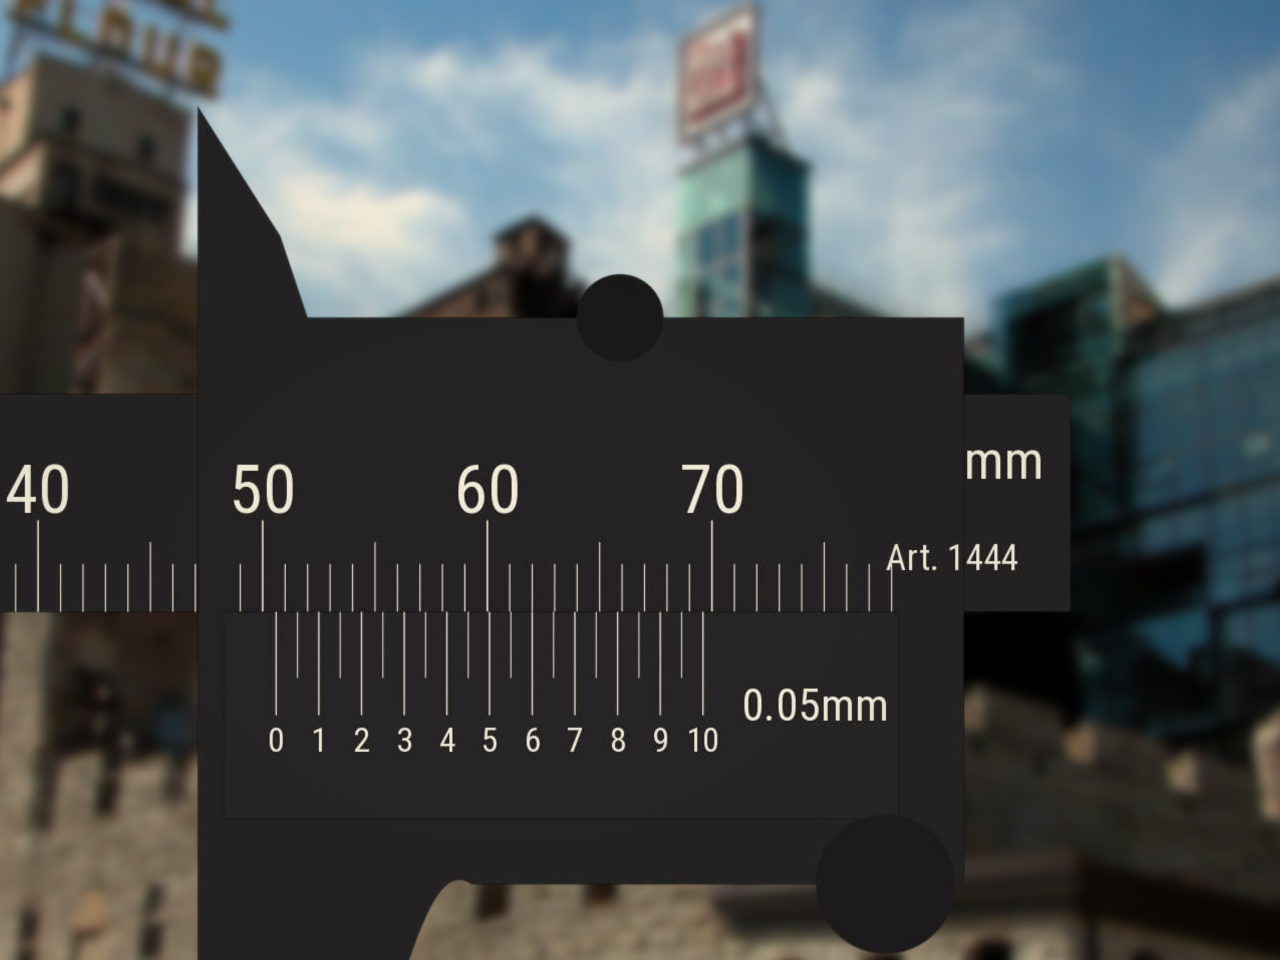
50.6 mm
